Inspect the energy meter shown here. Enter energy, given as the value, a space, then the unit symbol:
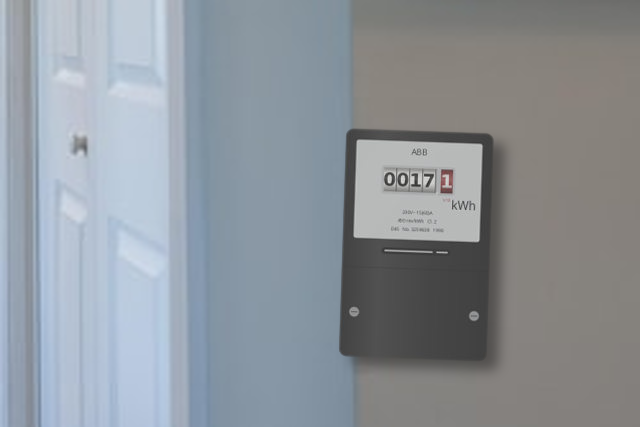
17.1 kWh
